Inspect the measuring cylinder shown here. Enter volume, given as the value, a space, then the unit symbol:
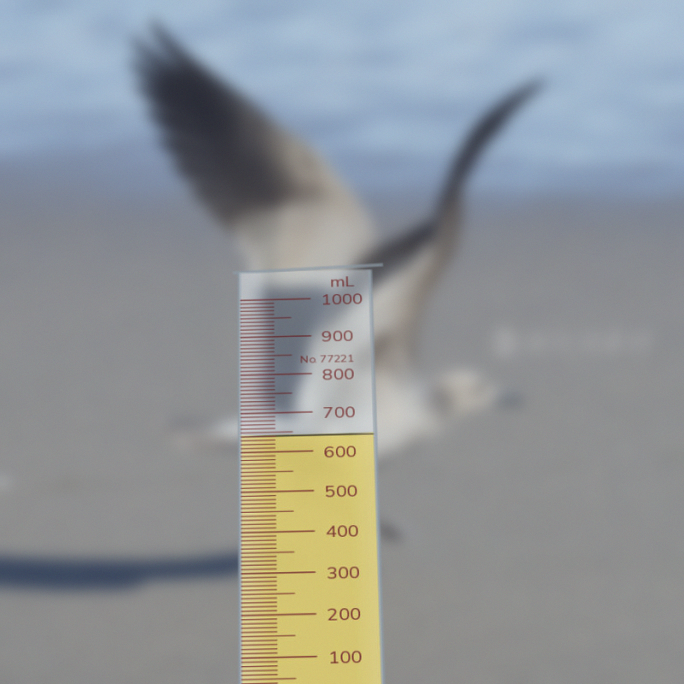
640 mL
